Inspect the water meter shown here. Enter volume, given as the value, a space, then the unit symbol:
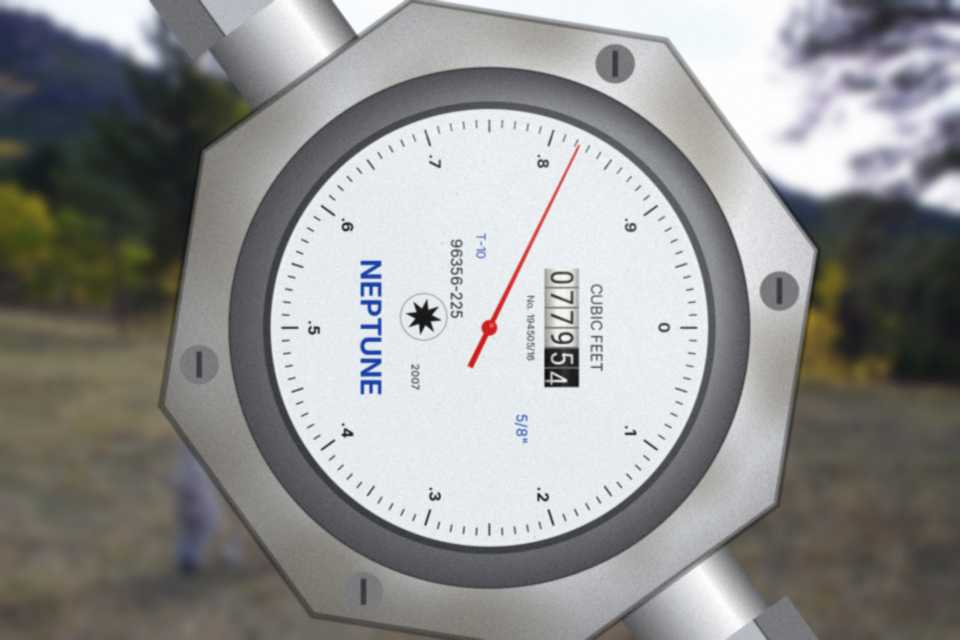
77953.82 ft³
